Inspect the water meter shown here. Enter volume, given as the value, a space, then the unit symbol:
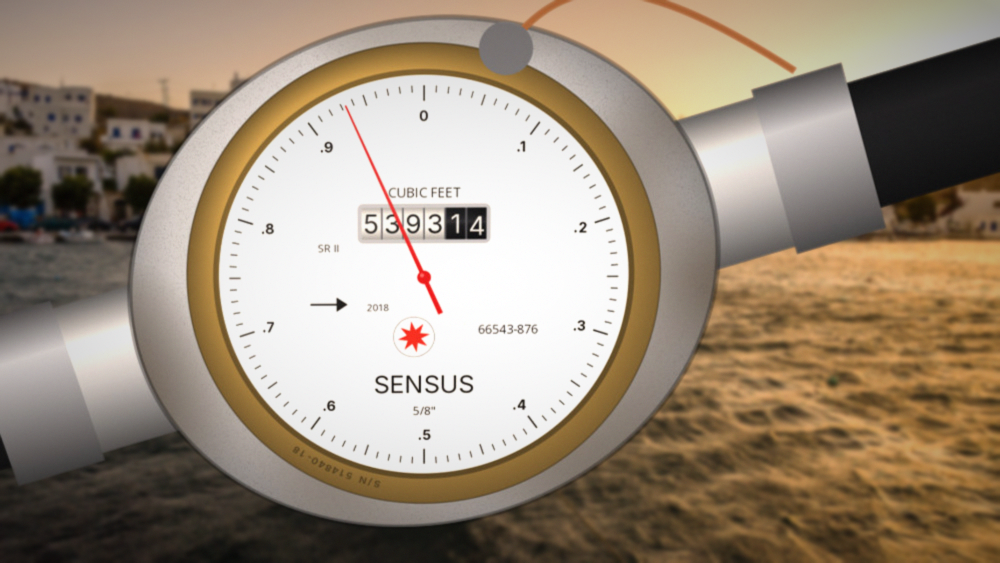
539313.93 ft³
